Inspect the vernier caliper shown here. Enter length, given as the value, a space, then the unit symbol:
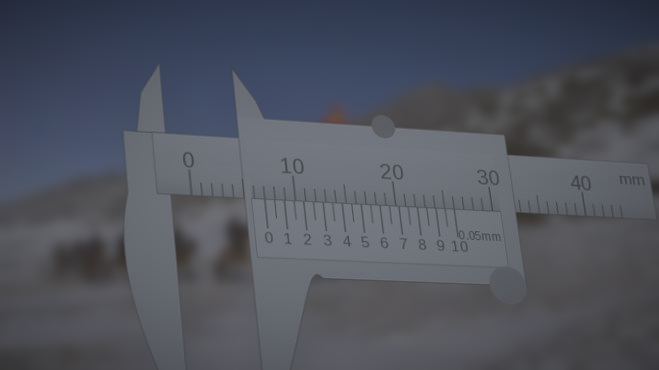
7.0 mm
